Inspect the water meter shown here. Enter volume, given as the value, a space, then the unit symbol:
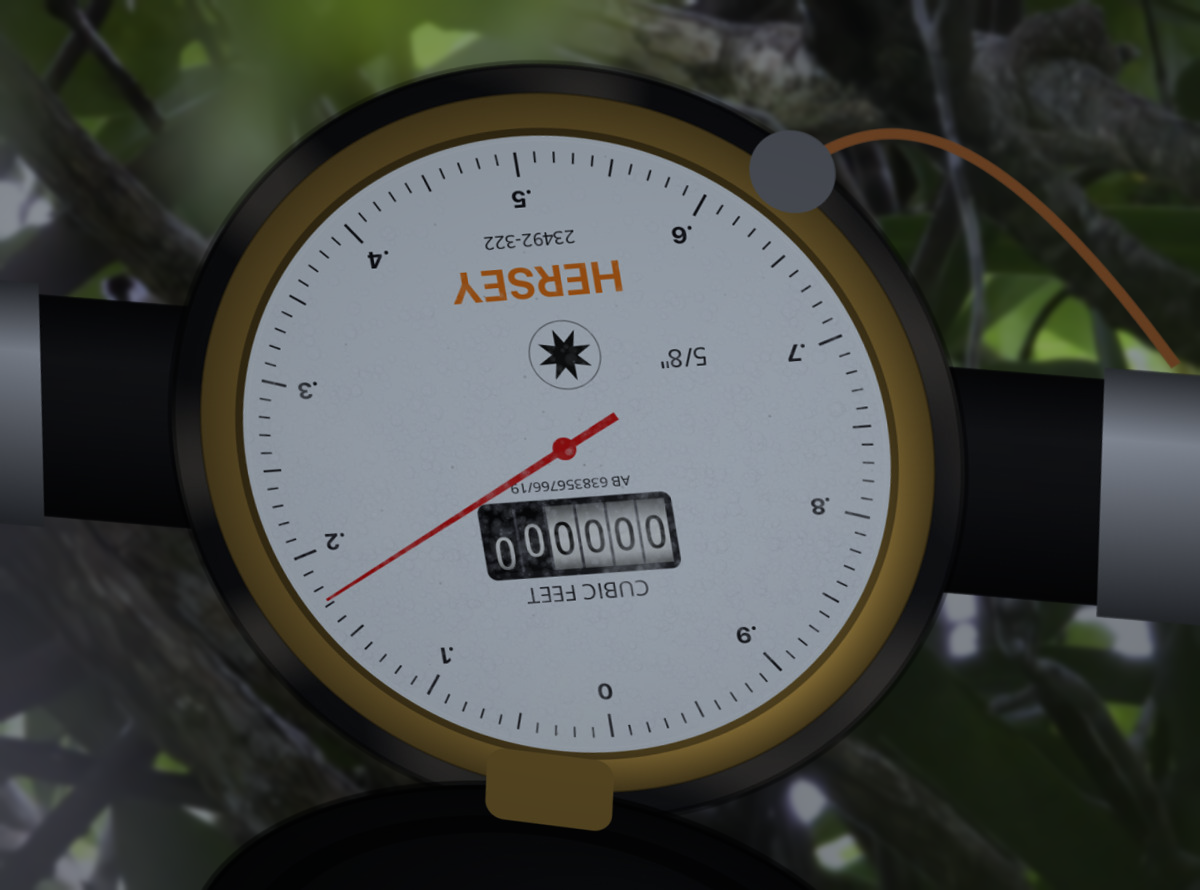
0.17 ft³
